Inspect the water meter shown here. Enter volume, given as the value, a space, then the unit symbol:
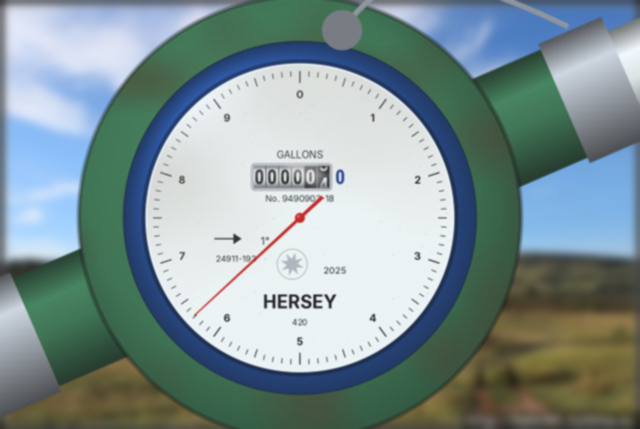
36.3 gal
